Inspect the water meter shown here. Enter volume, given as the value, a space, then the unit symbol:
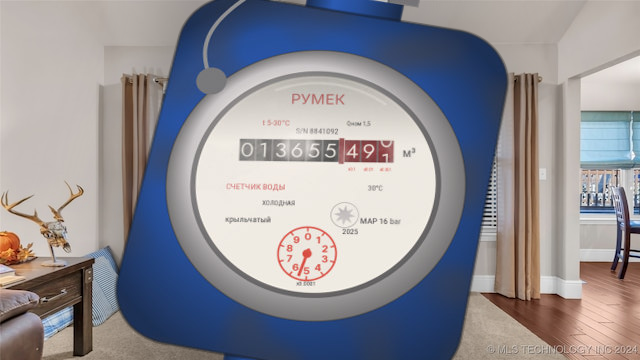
13655.4905 m³
